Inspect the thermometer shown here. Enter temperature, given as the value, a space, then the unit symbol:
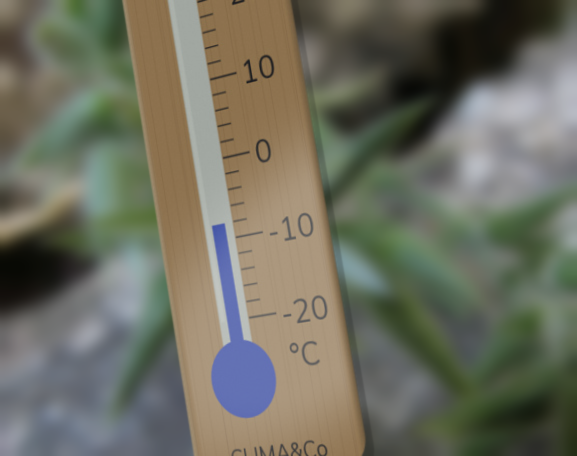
-8 °C
